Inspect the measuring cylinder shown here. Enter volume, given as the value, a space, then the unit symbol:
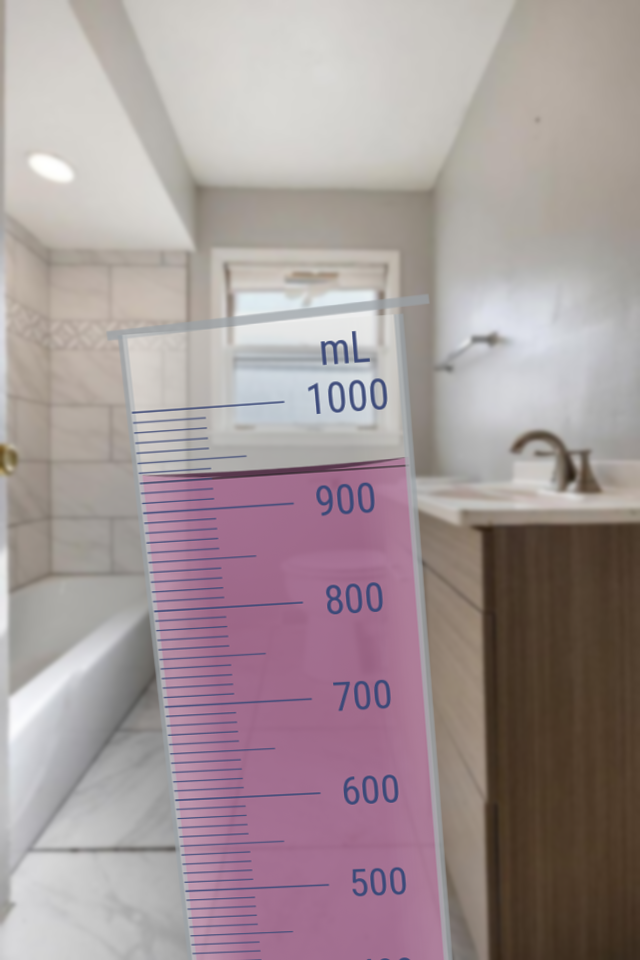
930 mL
